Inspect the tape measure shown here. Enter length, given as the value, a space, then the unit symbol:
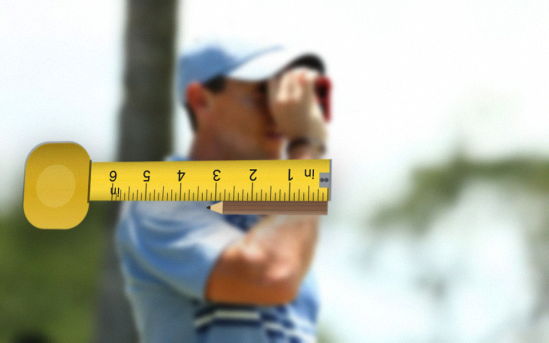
3.25 in
